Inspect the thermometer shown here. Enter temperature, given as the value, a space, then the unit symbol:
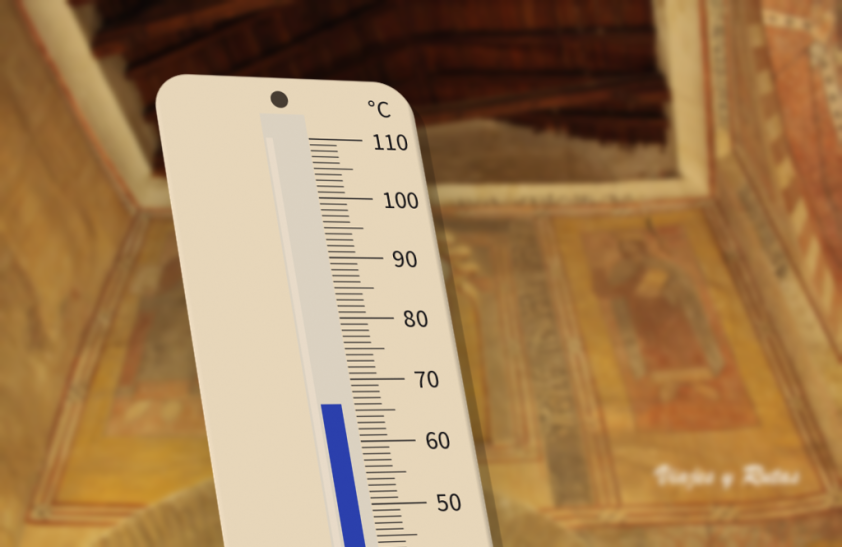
66 °C
